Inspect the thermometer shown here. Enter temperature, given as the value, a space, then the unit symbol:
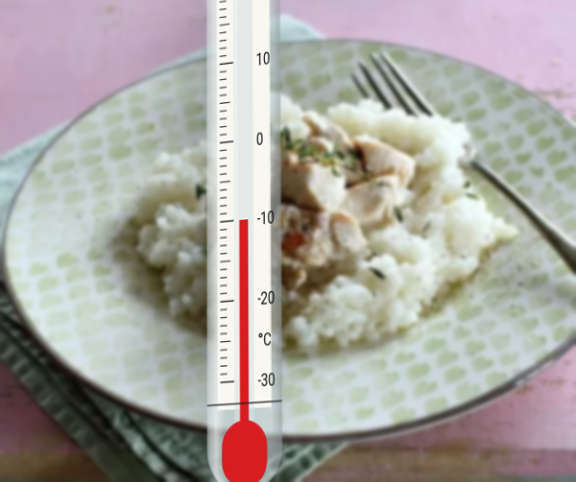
-10 °C
